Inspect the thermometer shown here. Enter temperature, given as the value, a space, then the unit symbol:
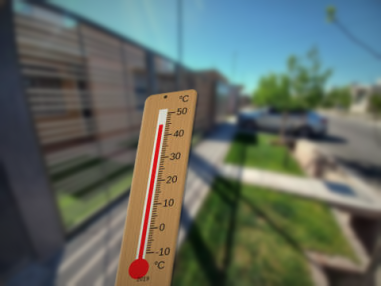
45 °C
